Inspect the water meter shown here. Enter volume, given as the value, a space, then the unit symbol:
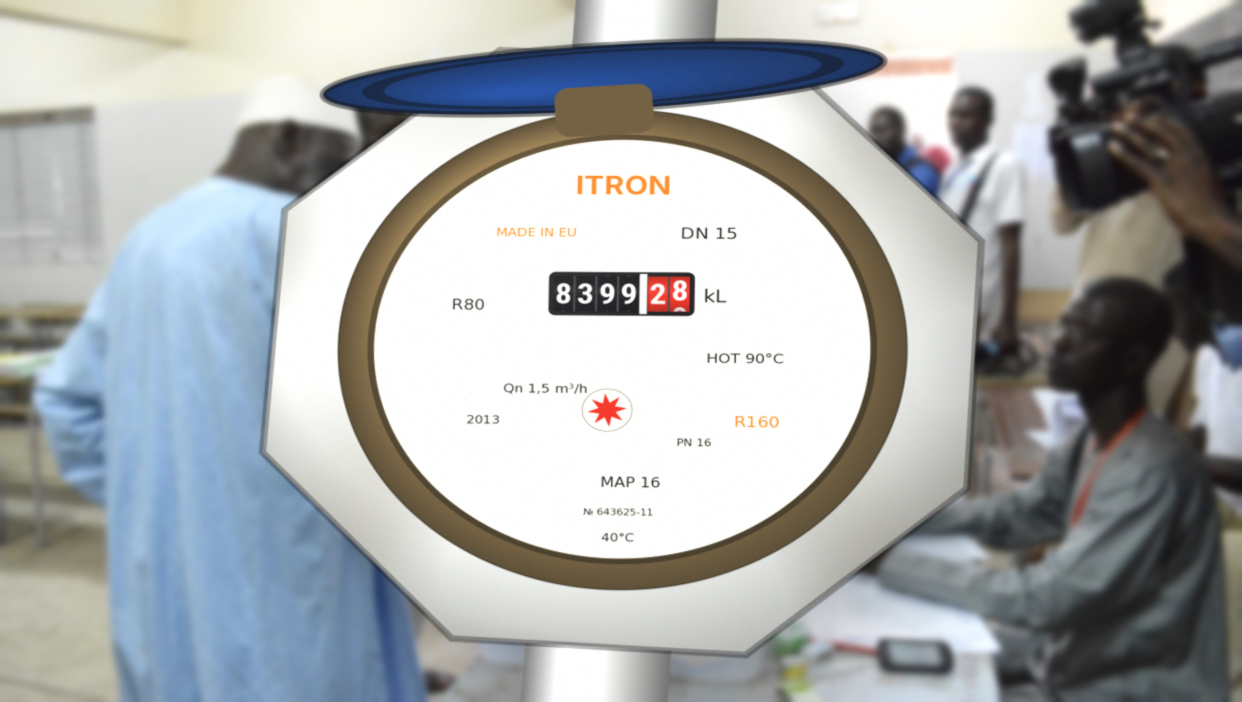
8399.28 kL
